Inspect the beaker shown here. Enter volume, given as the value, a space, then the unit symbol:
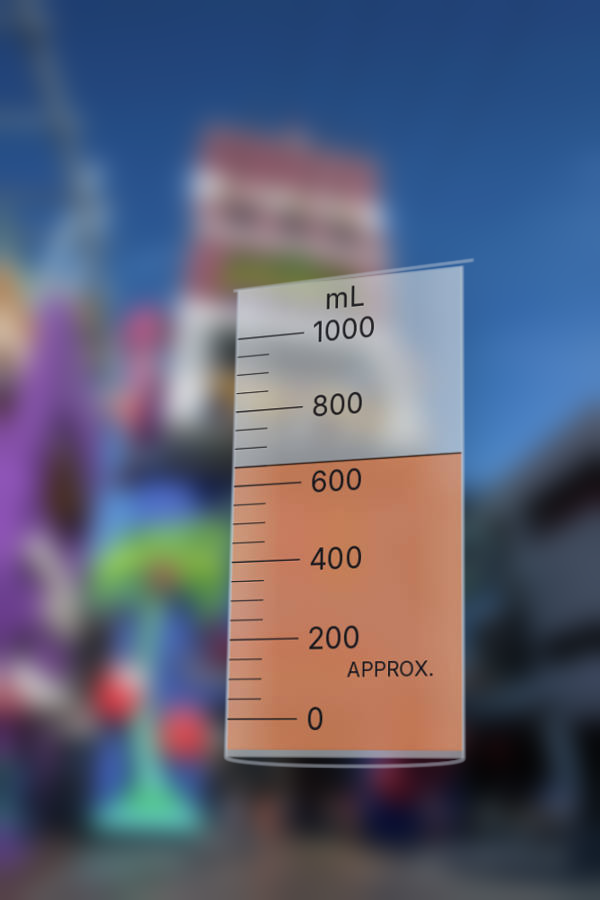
650 mL
